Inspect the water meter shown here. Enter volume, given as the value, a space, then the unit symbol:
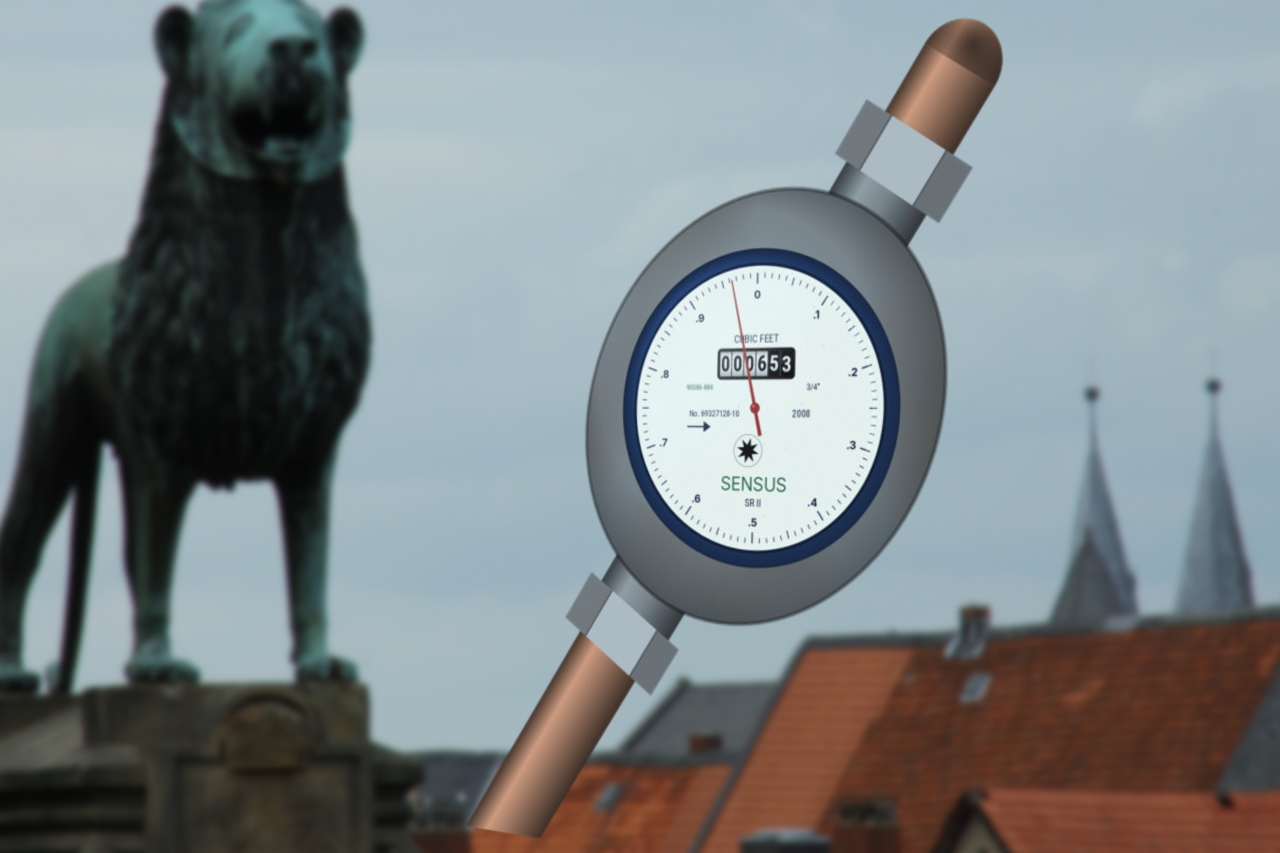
652.96 ft³
